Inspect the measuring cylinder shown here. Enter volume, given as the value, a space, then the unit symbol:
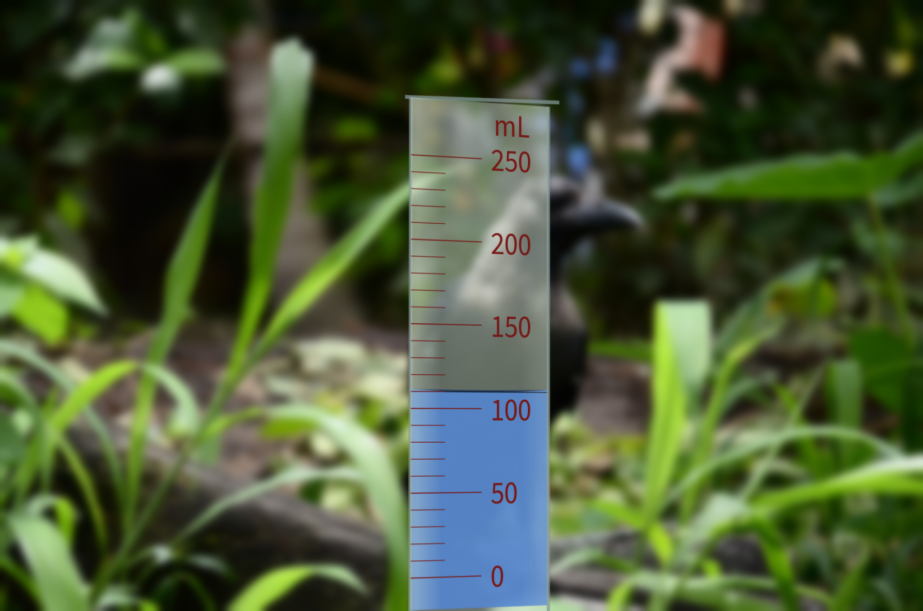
110 mL
